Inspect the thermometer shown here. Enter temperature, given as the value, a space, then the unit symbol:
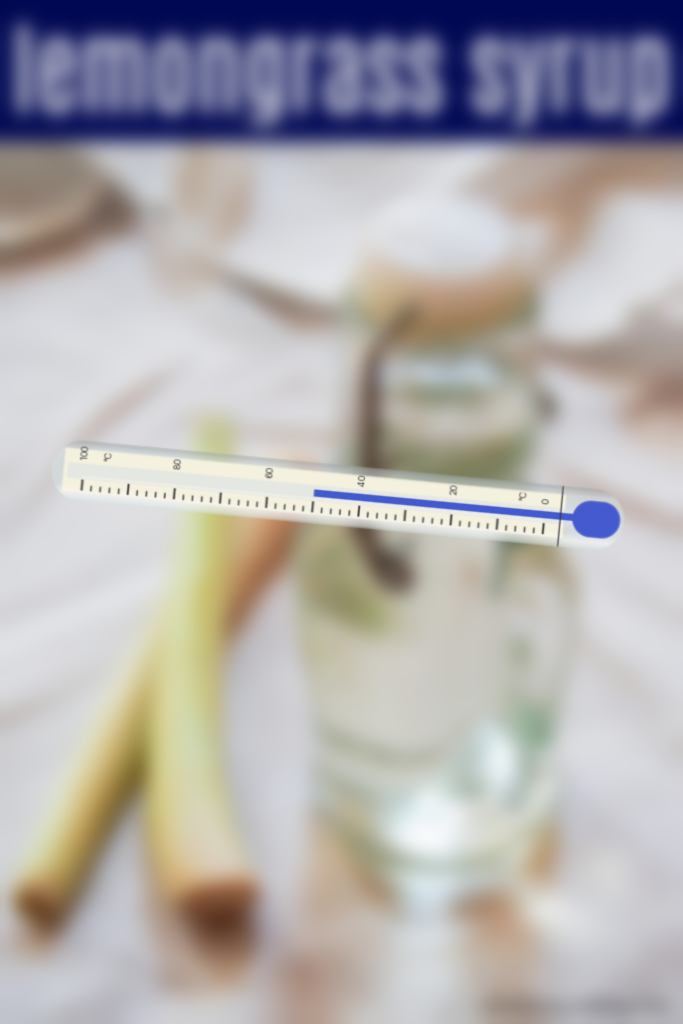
50 °C
